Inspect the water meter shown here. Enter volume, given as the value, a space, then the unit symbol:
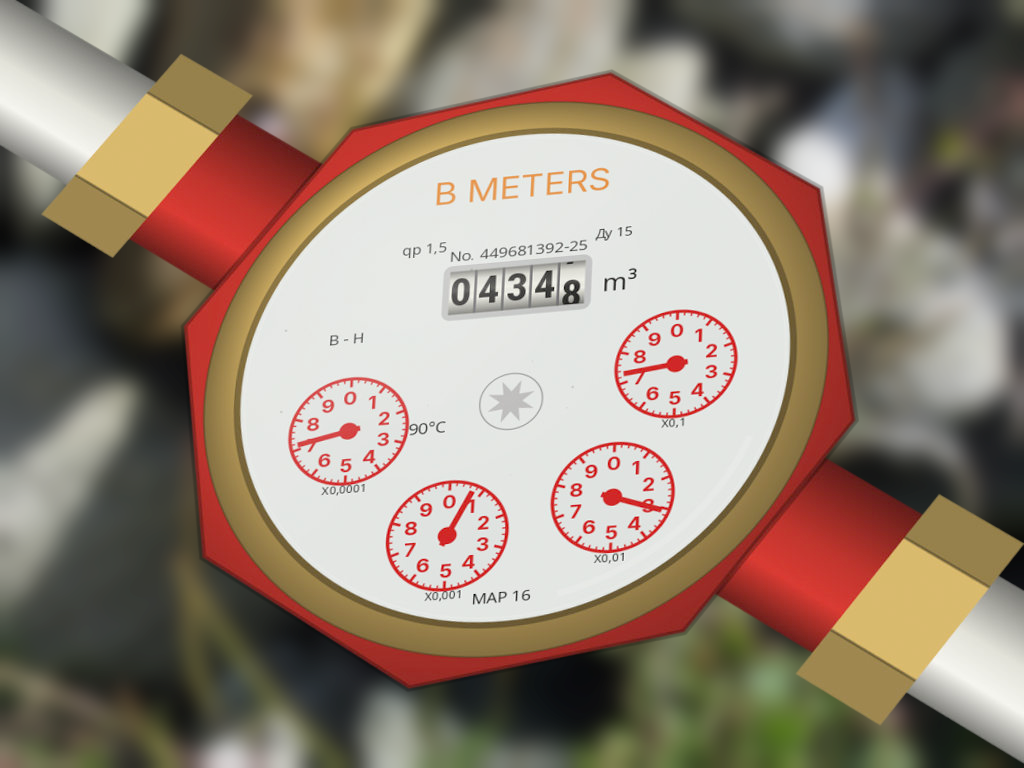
4347.7307 m³
